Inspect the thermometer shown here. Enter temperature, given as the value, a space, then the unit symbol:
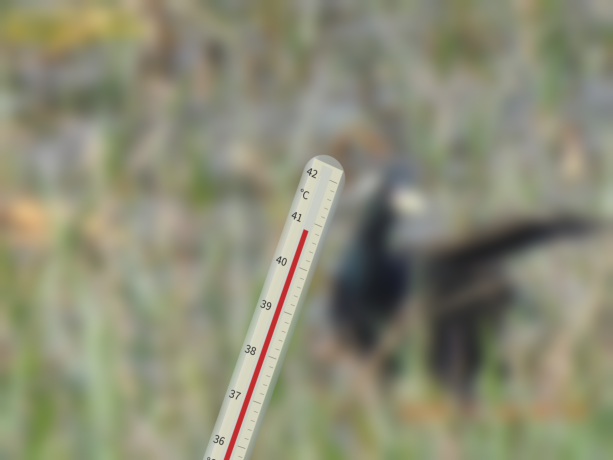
40.8 °C
